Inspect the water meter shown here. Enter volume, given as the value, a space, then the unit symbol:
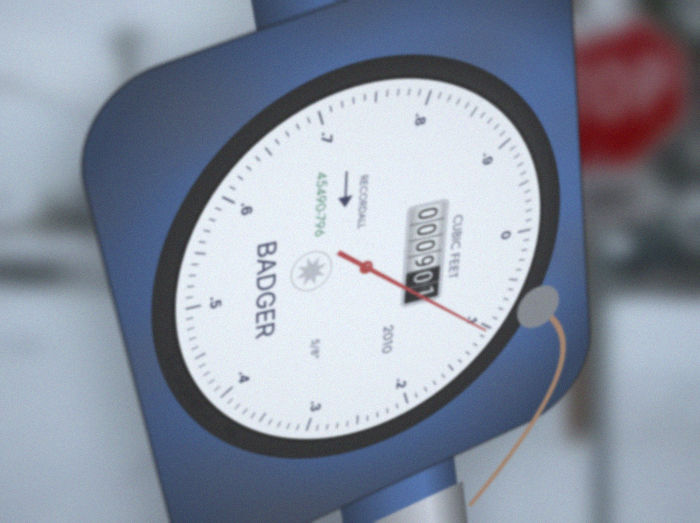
901.10 ft³
